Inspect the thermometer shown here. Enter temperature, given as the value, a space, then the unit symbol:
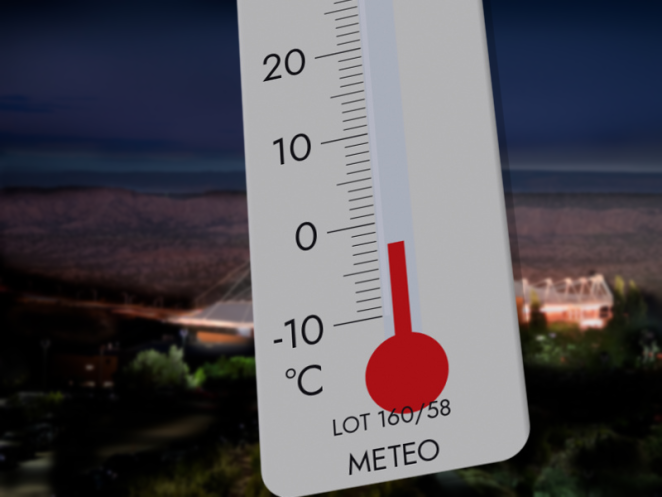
-2.5 °C
